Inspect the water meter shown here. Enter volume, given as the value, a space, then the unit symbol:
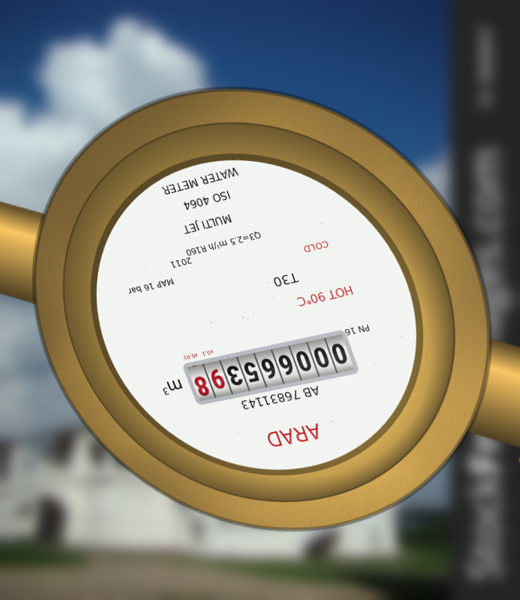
6653.98 m³
